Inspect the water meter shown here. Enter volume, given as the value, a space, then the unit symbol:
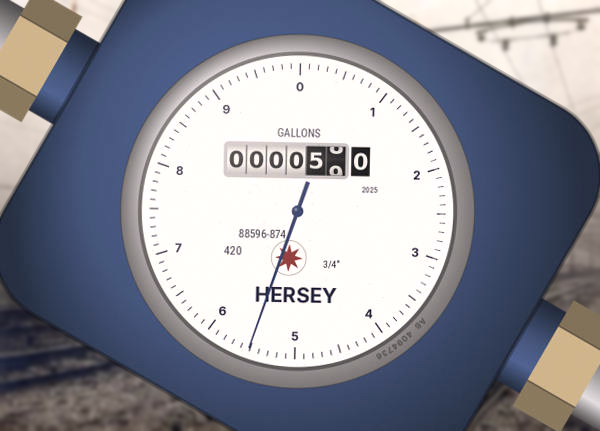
585.5 gal
